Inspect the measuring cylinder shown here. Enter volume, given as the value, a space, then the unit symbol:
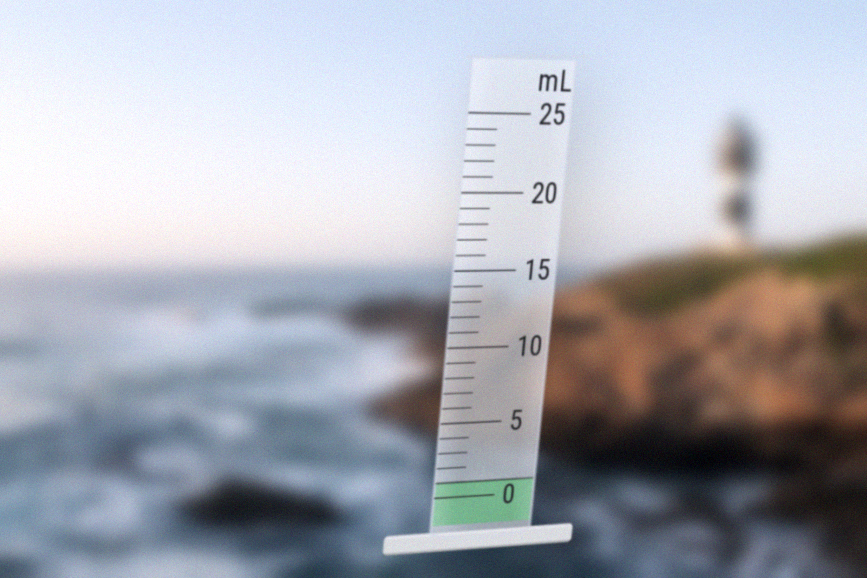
1 mL
